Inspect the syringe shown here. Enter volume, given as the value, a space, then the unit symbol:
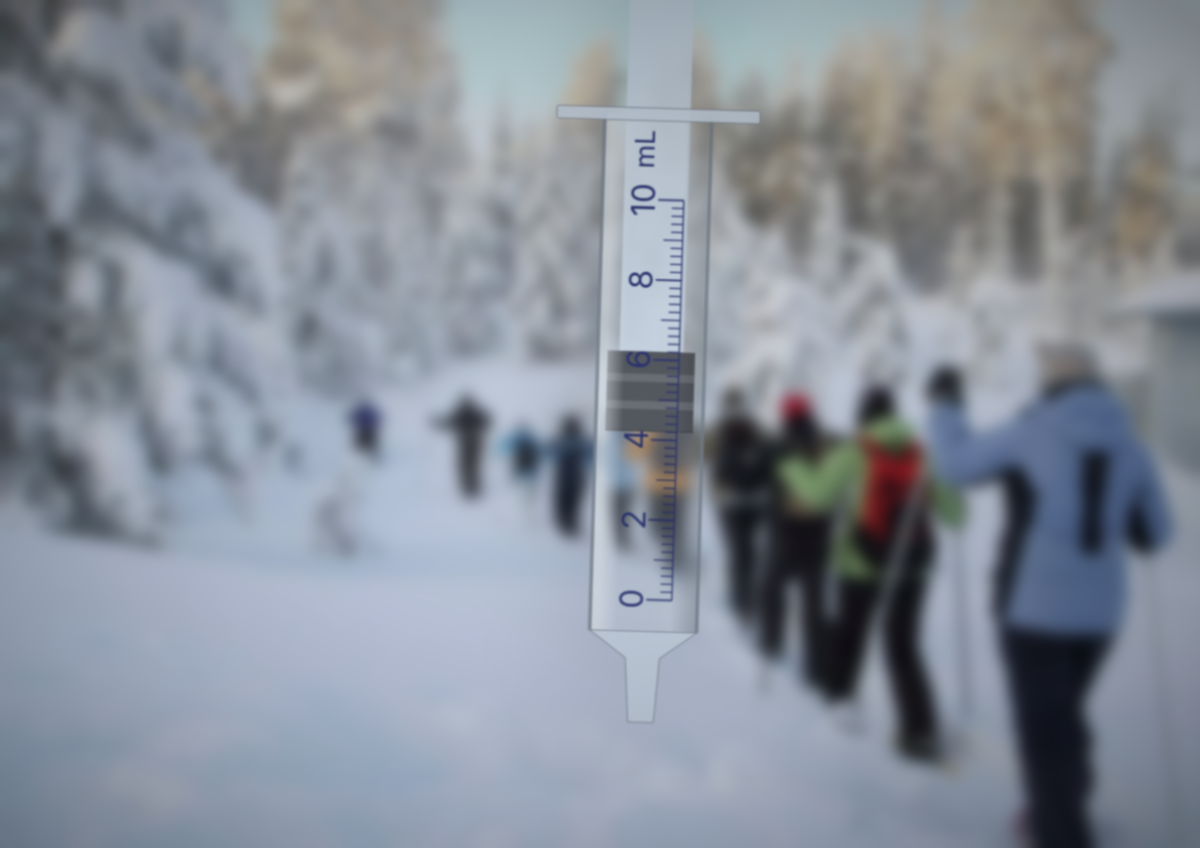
4.2 mL
